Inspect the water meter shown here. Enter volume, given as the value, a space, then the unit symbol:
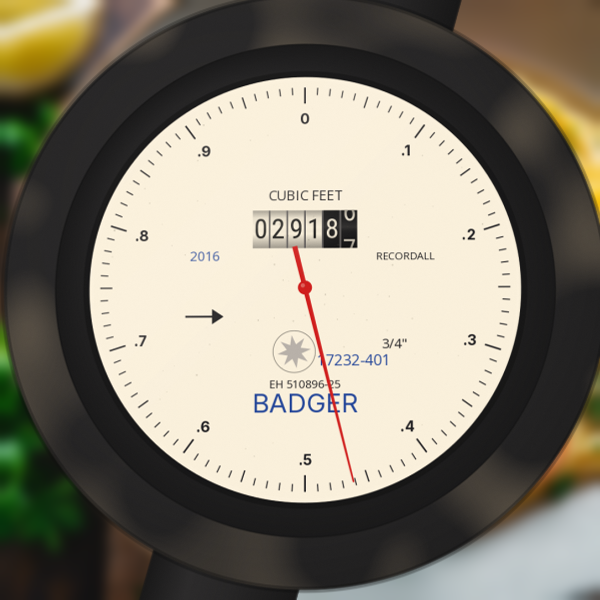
29186.46 ft³
